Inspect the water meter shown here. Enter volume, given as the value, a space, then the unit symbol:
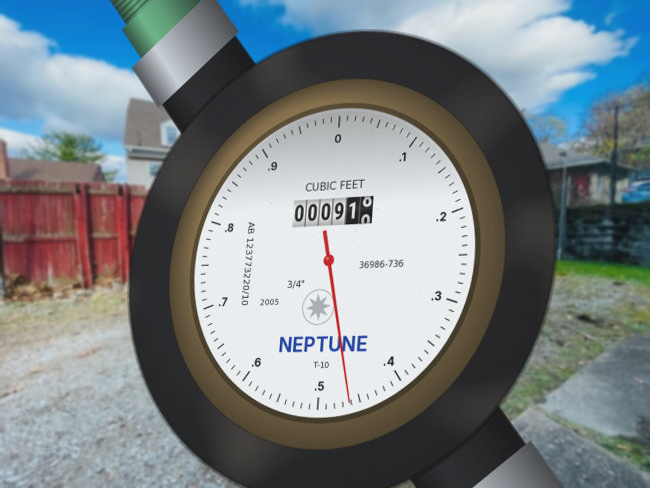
918.46 ft³
